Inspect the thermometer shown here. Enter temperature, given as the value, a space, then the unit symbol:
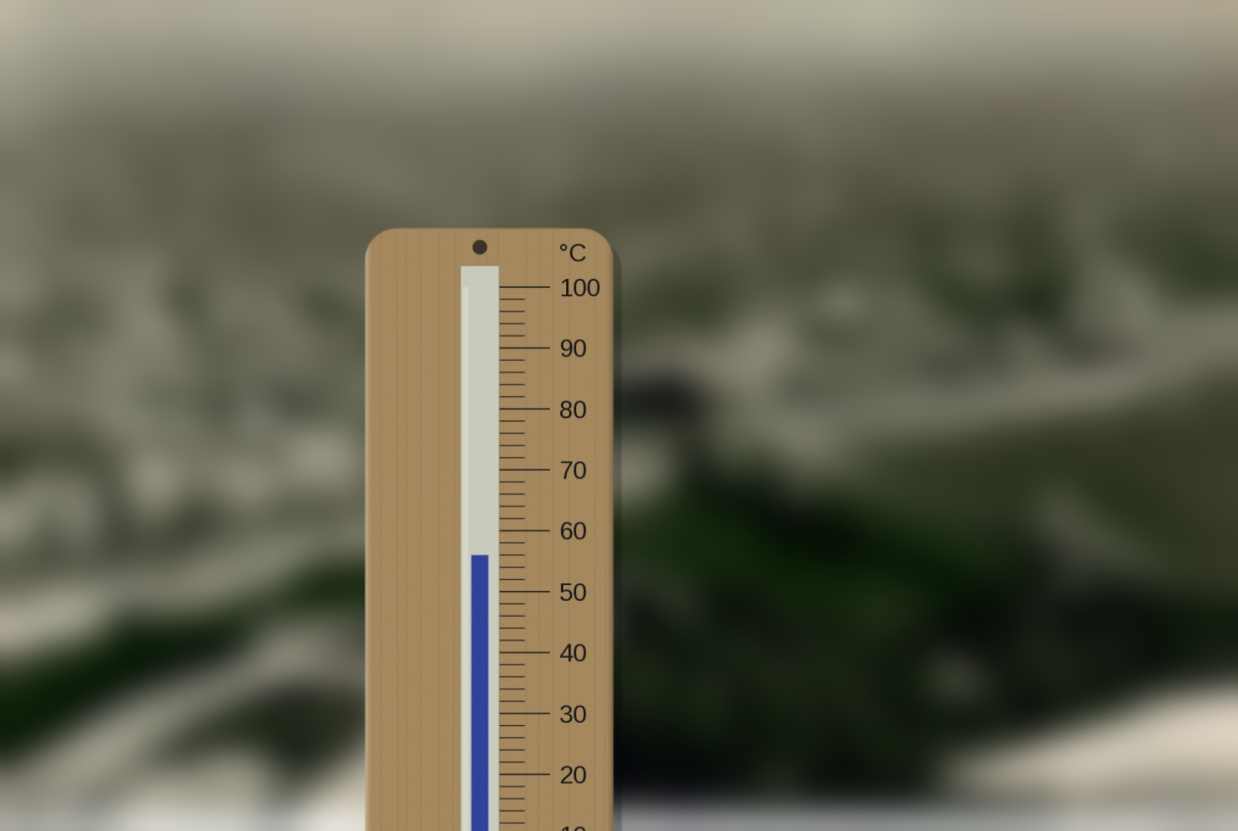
56 °C
